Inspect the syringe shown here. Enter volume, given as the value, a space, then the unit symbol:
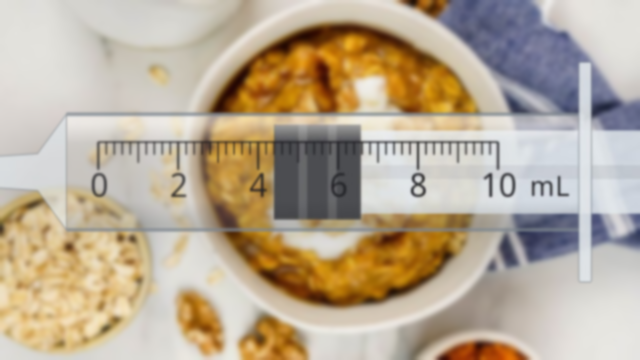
4.4 mL
